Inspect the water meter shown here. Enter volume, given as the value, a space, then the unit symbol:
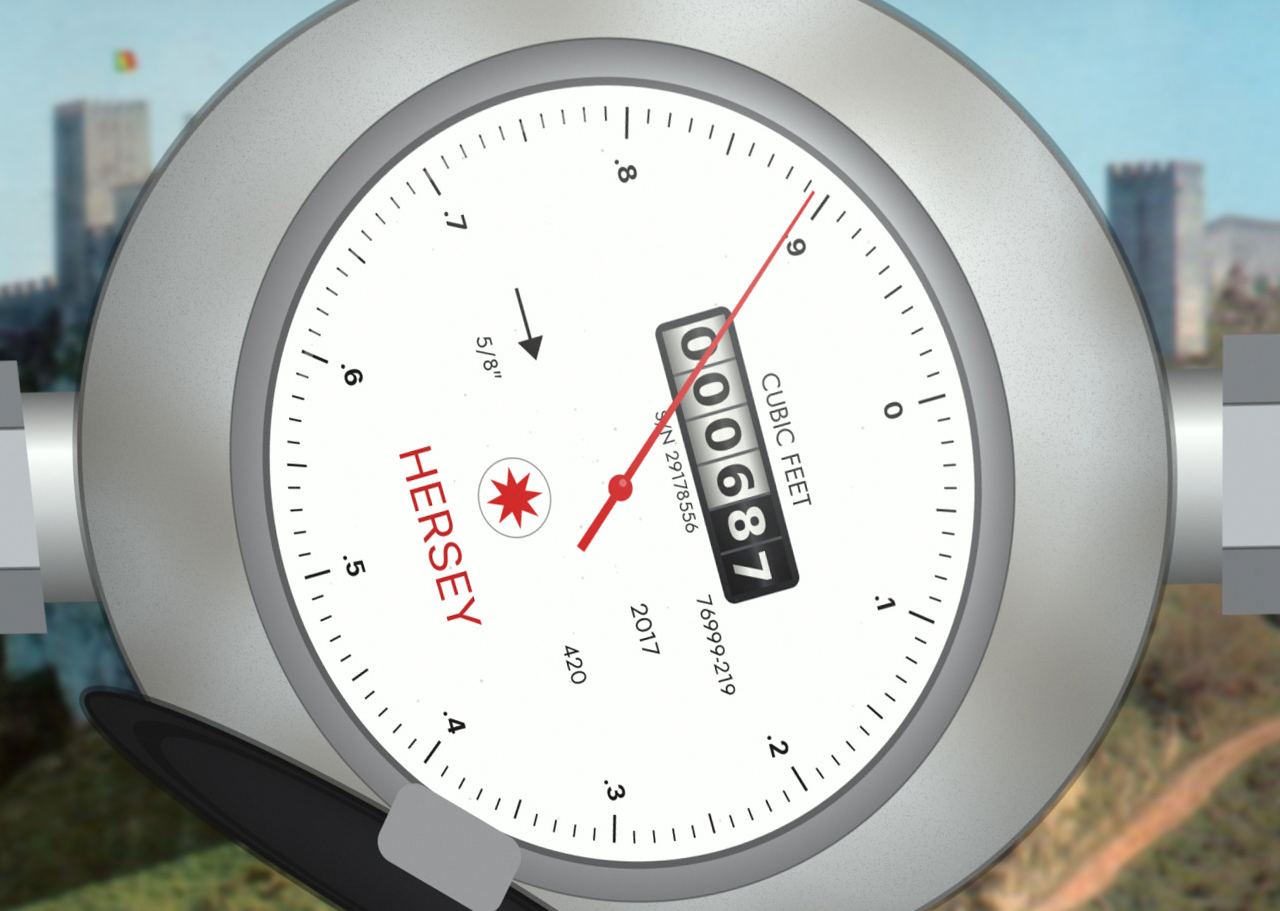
686.89 ft³
